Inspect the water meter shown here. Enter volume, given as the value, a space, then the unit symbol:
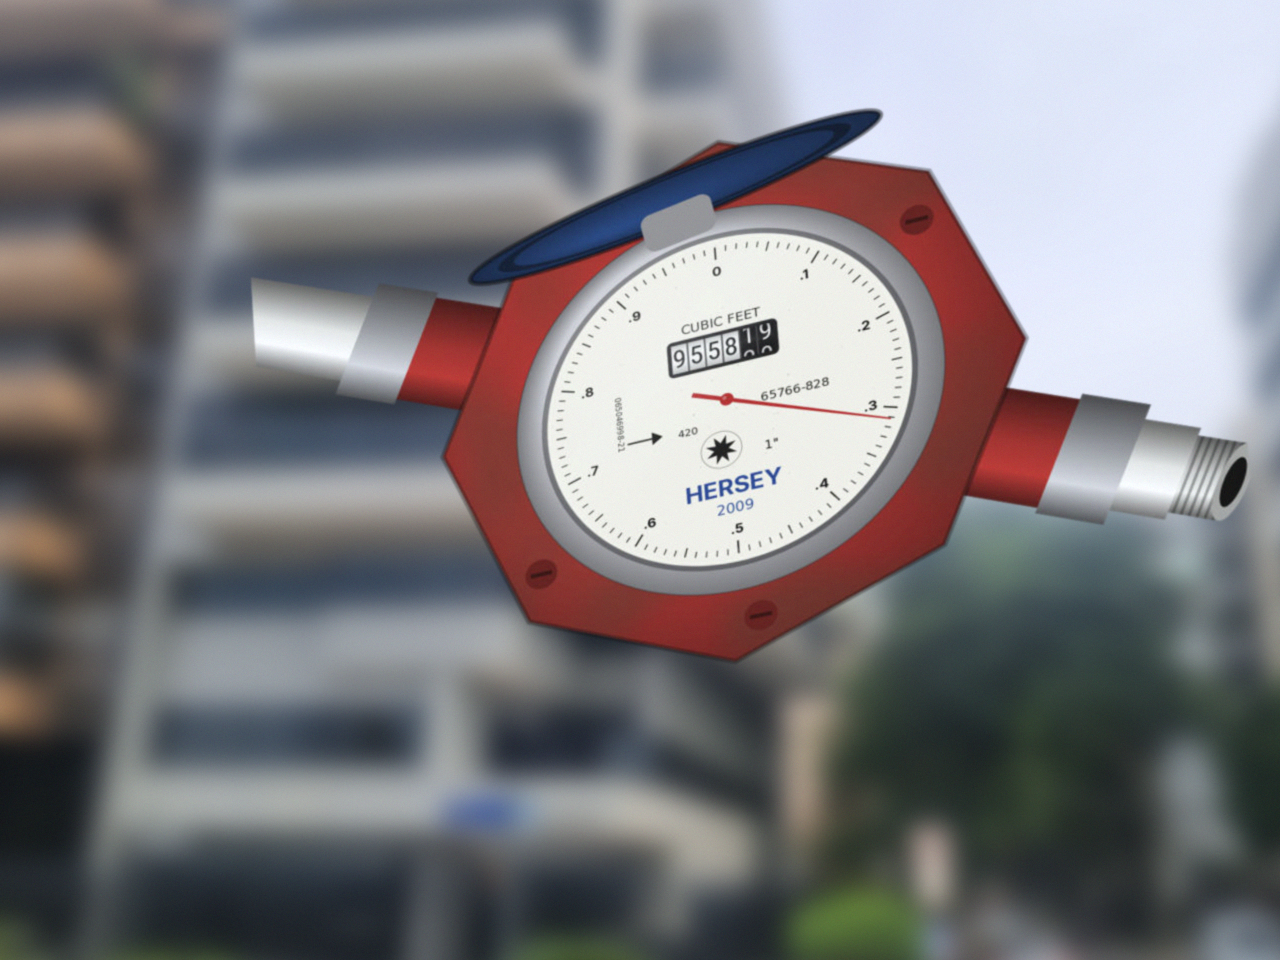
955819.31 ft³
